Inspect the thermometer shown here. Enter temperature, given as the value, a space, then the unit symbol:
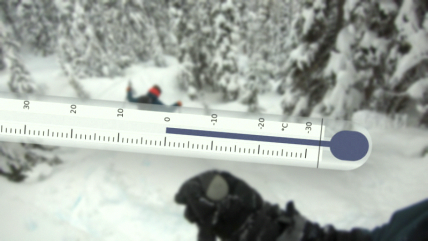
0 °C
